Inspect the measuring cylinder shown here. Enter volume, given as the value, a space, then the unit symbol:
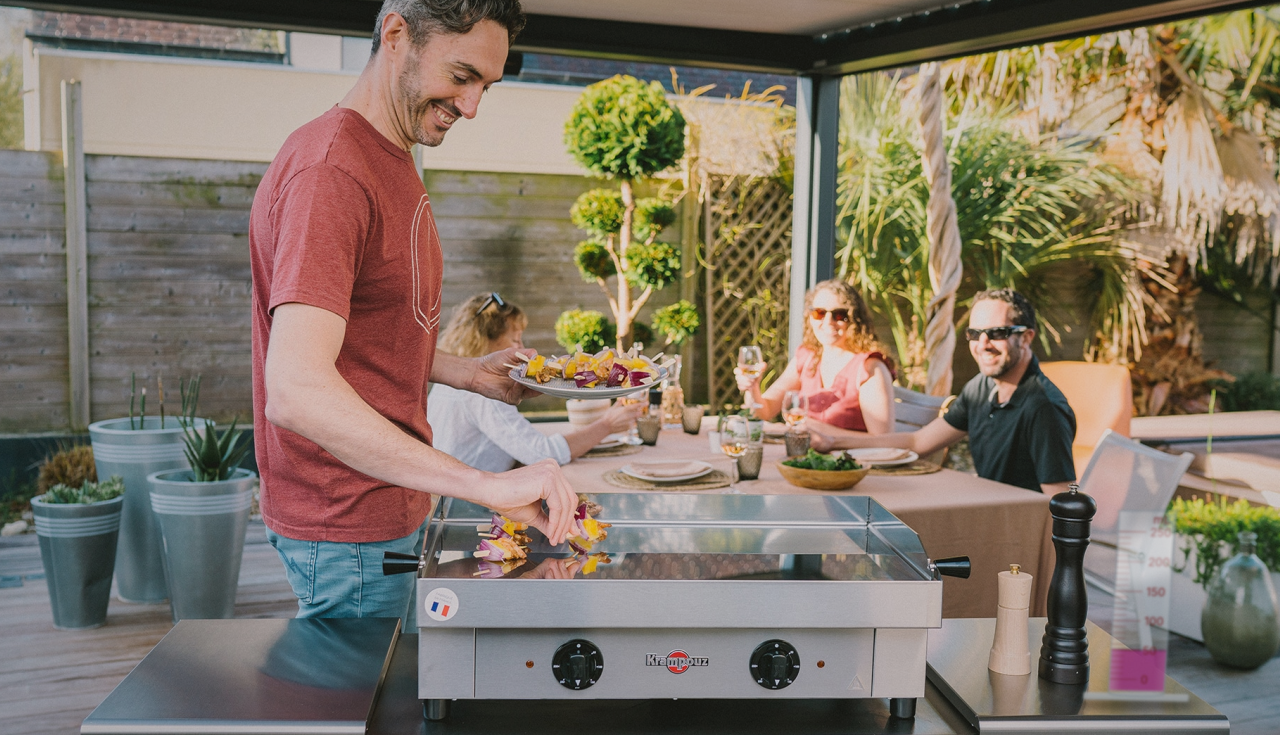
50 mL
